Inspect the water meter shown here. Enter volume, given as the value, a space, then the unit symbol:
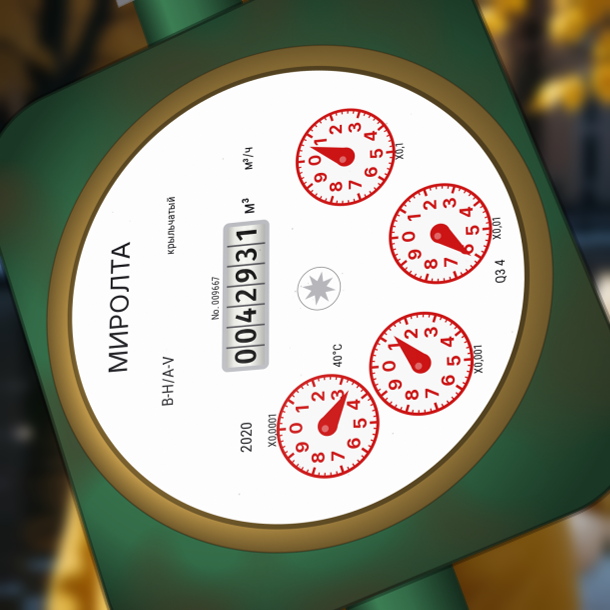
42931.0613 m³
